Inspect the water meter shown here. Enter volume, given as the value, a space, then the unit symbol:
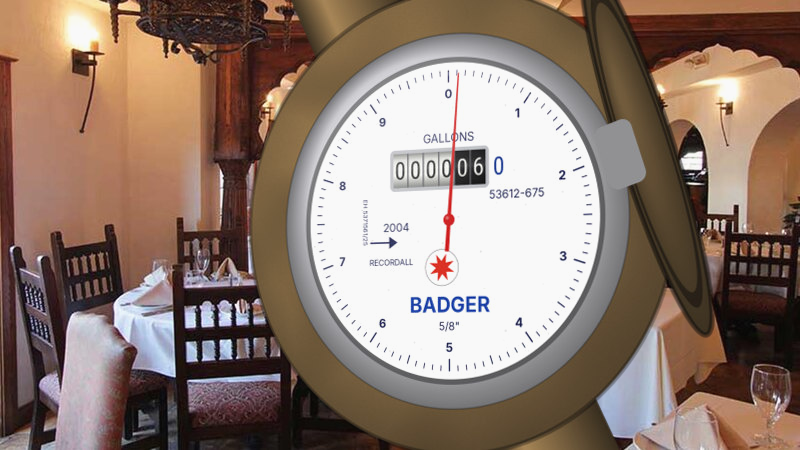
60.1 gal
